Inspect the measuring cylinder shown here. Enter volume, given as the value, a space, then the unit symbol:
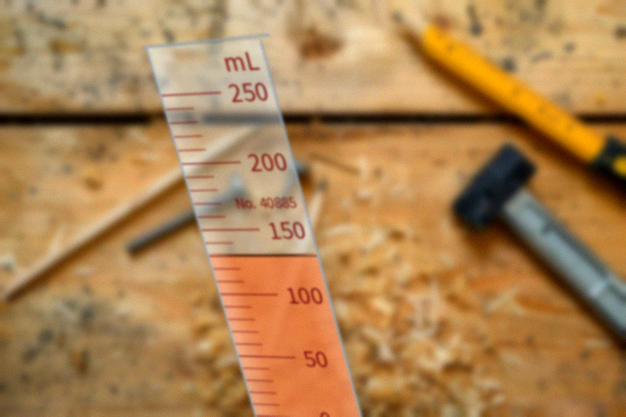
130 mL
